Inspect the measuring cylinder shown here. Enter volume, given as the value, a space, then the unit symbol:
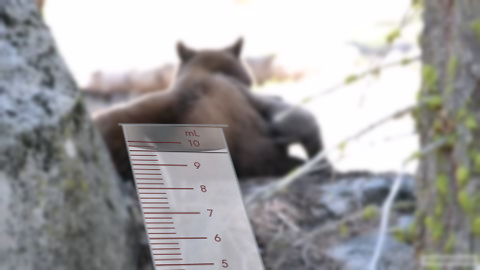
9.6 mL
